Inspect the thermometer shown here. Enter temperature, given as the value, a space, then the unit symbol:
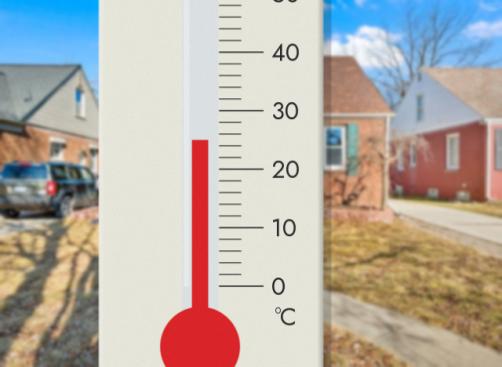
25 °C
